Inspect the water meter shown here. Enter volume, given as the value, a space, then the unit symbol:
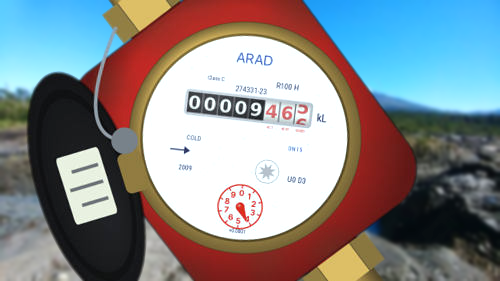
9.4654 kL
